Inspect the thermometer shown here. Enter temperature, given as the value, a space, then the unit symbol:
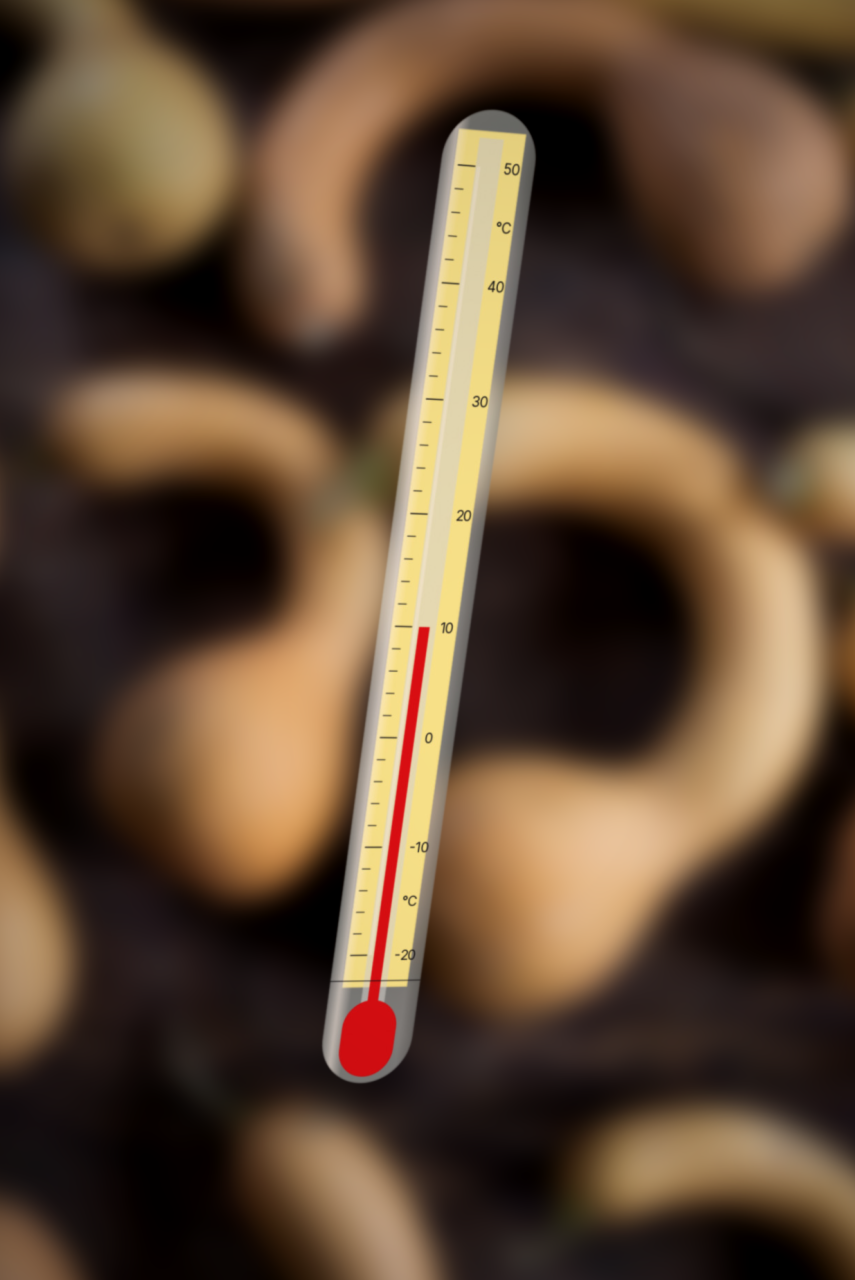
10 °C
